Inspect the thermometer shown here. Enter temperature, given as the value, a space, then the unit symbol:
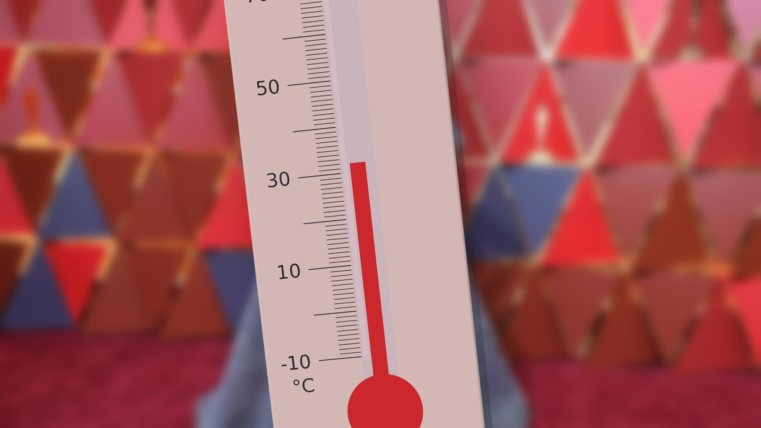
32 °C
